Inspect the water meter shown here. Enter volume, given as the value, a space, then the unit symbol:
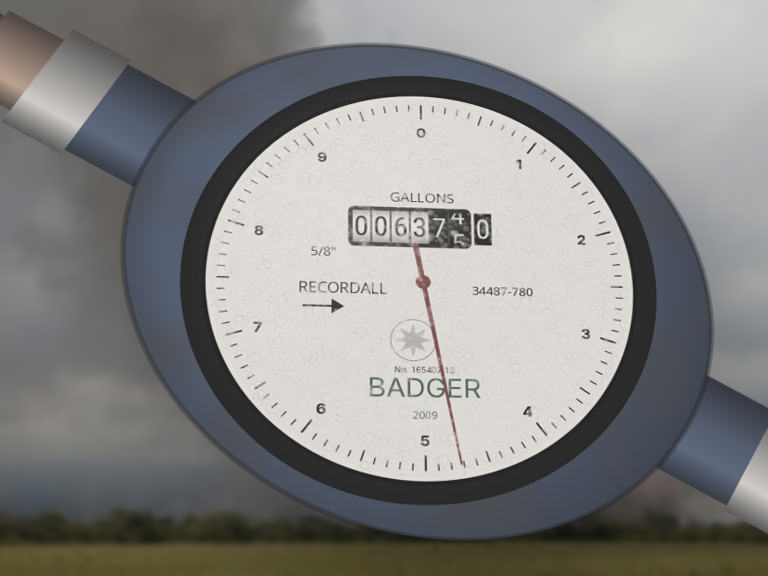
63744.7 gal
